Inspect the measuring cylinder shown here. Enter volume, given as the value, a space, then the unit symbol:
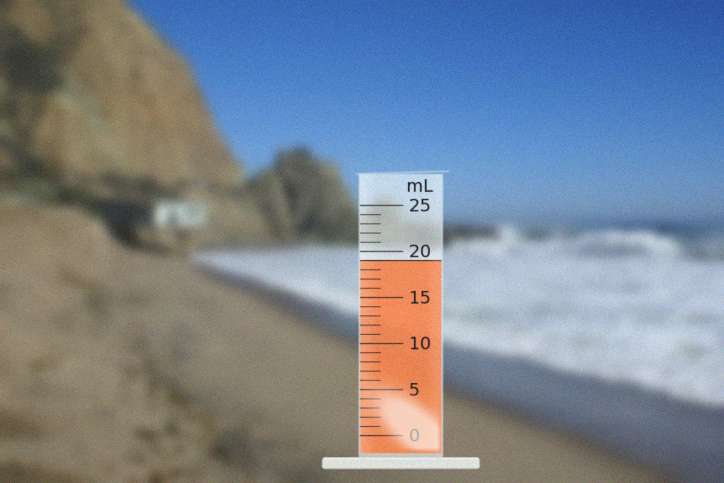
19 mL
